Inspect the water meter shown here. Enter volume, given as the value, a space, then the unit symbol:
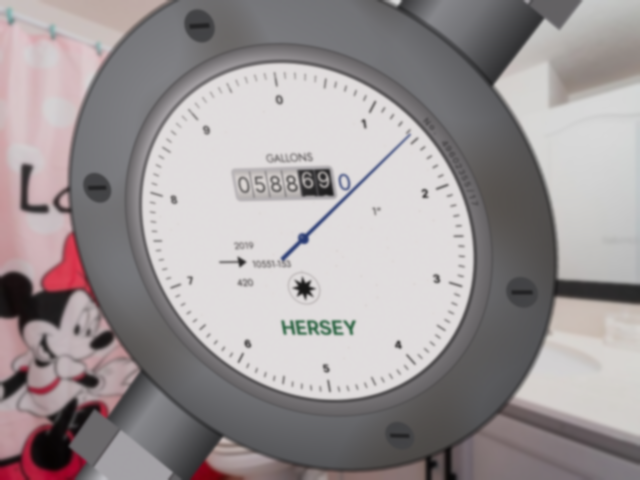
588691.4 gal
